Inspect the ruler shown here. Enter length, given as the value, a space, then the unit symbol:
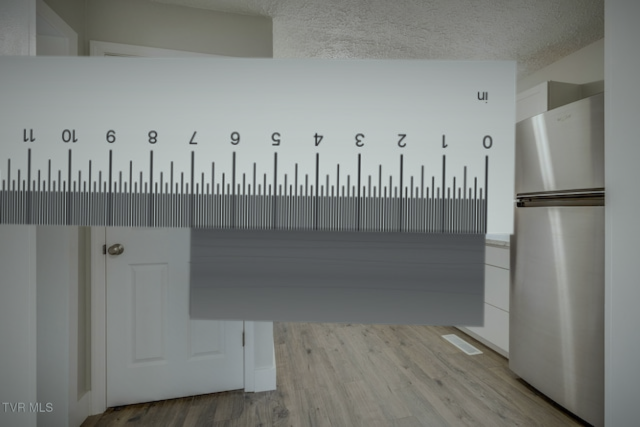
7 in
